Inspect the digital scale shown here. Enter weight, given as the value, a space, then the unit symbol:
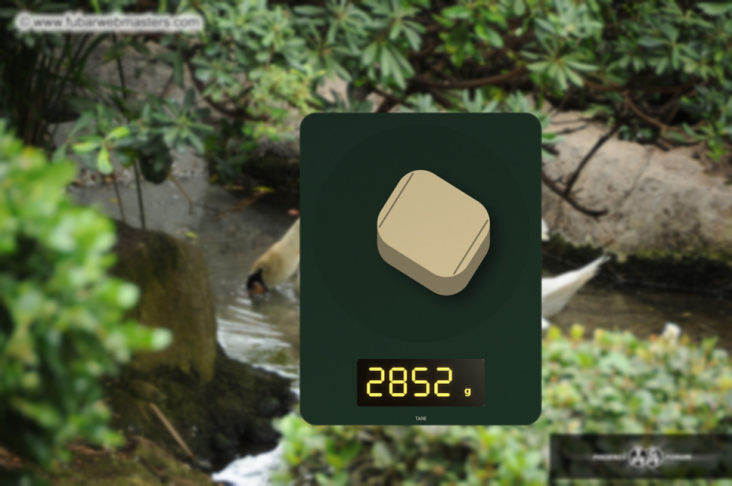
2852 g
